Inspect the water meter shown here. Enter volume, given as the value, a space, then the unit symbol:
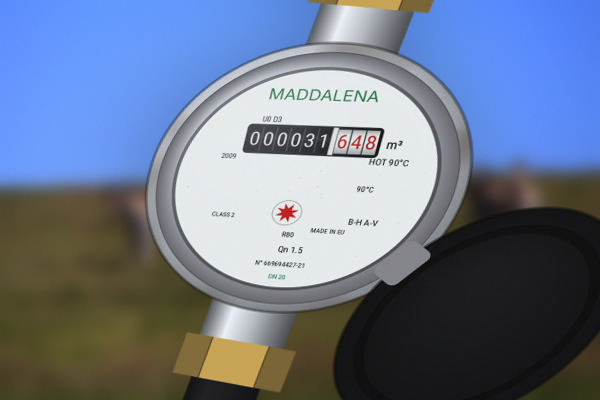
31.648 m³
